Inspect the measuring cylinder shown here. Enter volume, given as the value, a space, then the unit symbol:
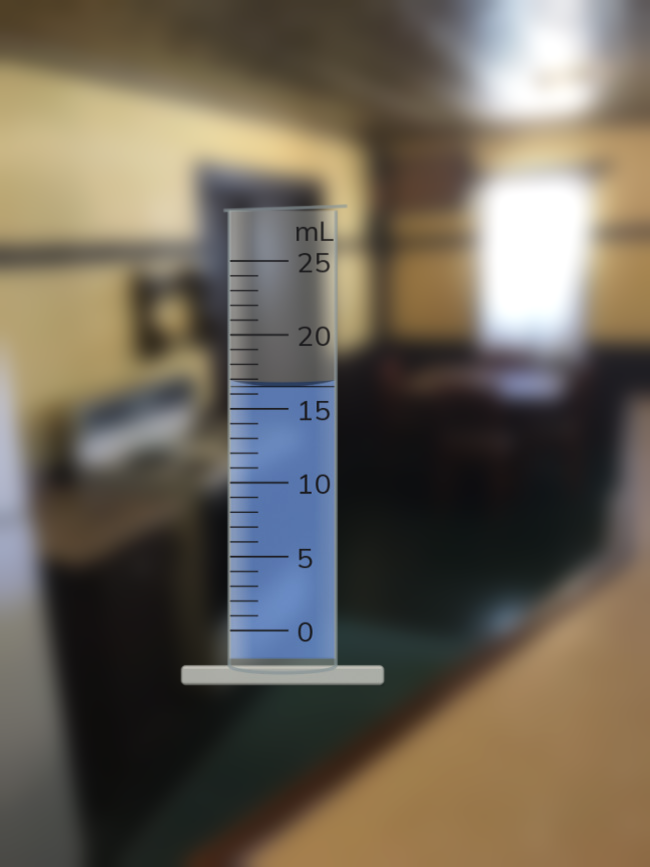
16.5 mL
